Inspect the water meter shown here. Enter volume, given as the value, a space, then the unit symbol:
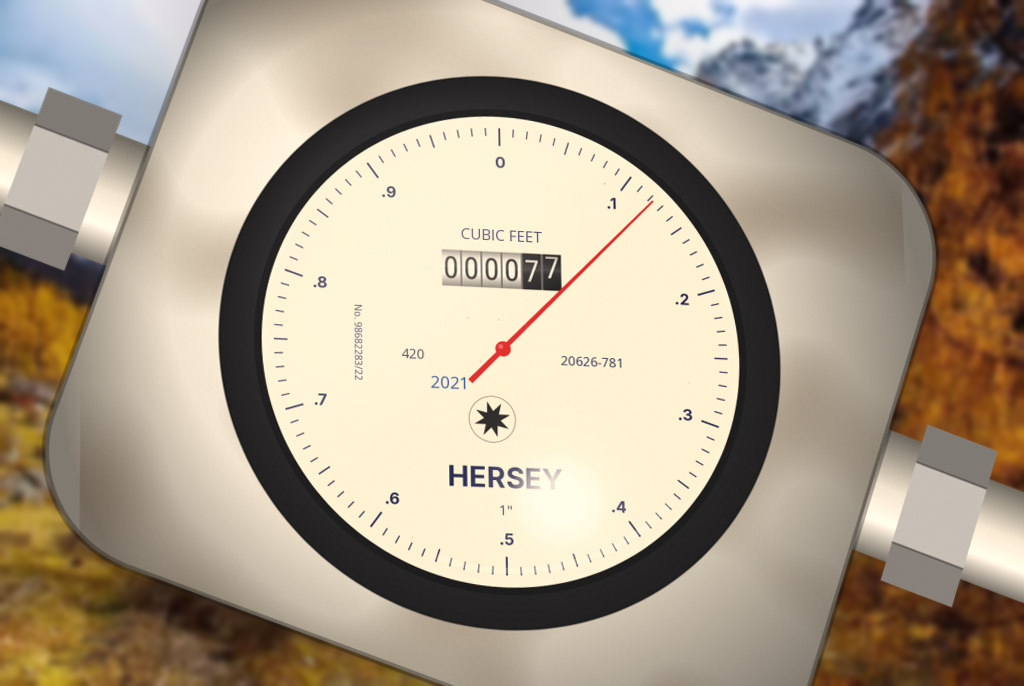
77.12 ft³
